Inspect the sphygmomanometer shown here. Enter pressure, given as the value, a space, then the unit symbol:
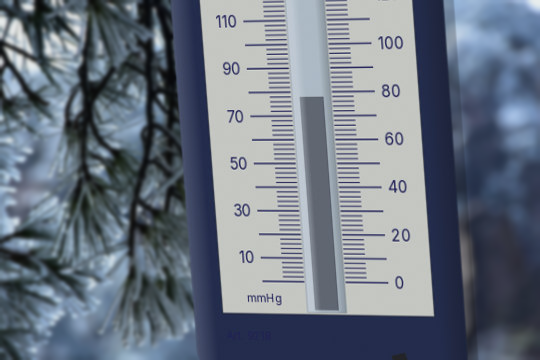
78 mmHg
